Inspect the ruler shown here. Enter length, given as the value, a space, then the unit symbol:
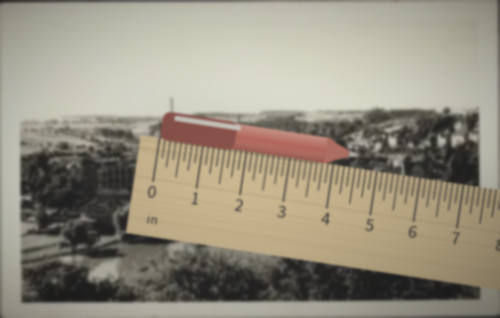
4.5 in
